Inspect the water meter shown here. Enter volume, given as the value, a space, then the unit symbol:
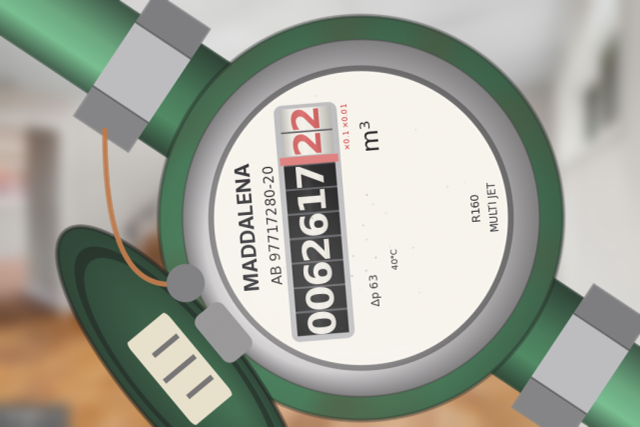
62617.22 m³
